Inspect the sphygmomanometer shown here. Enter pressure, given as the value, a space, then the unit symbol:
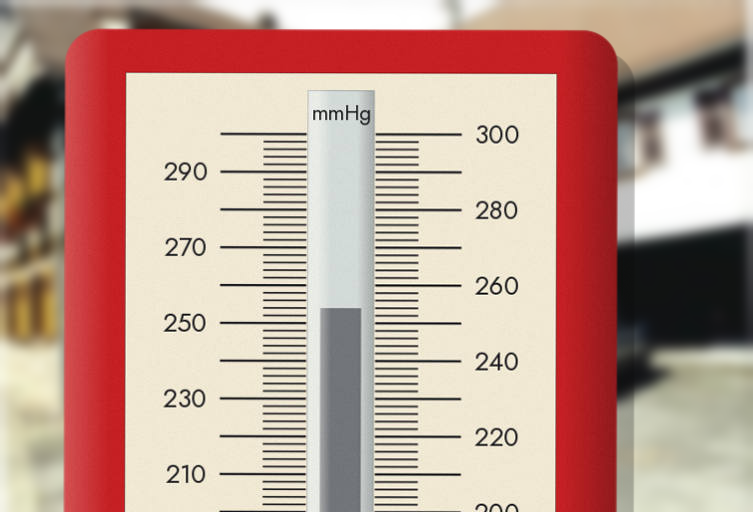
254 mmHg
